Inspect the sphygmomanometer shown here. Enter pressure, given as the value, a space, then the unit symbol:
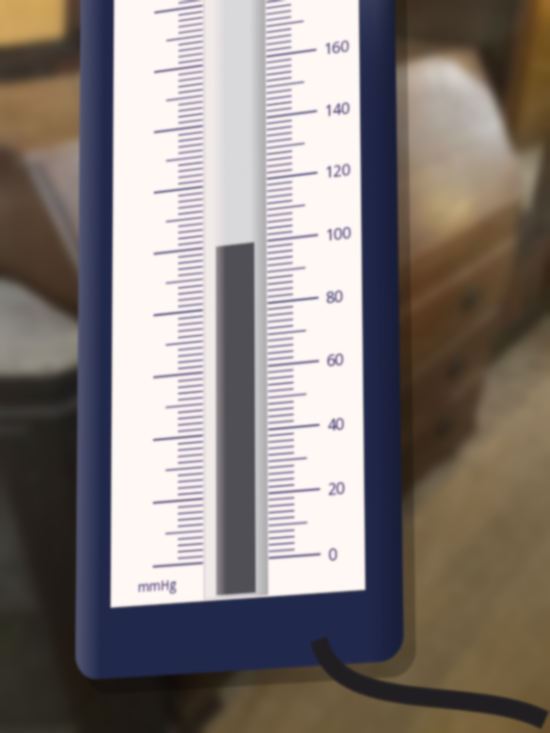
100 mmHg
